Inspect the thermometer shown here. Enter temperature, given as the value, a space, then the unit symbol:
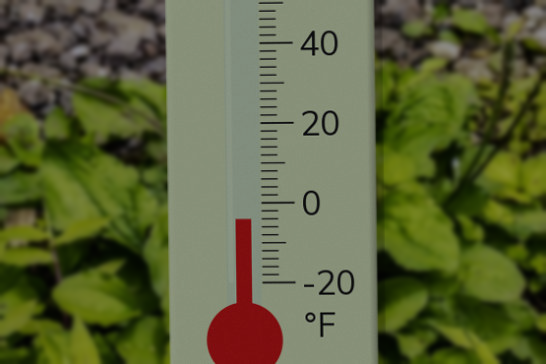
-4 °F
